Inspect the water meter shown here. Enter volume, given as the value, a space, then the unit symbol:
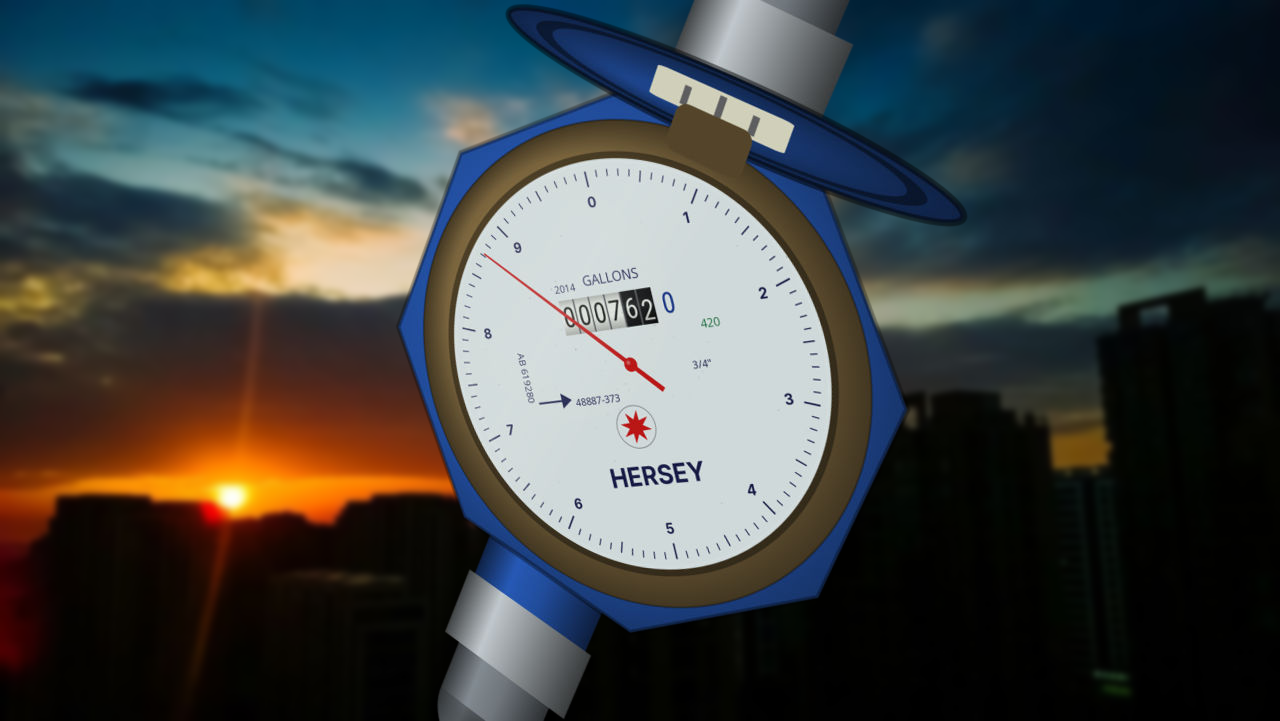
7618.7 gal
